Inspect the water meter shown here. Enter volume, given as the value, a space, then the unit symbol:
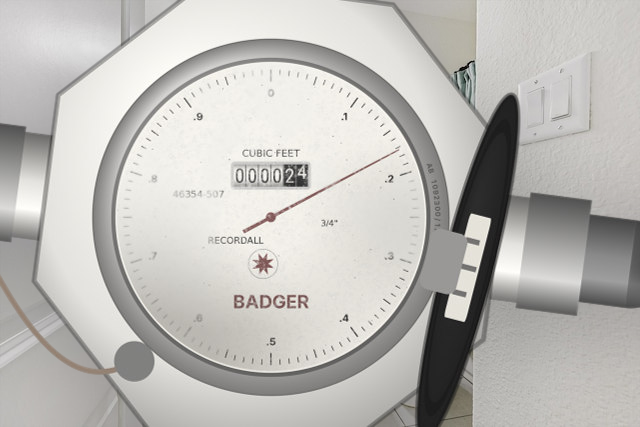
24.17 ft³
